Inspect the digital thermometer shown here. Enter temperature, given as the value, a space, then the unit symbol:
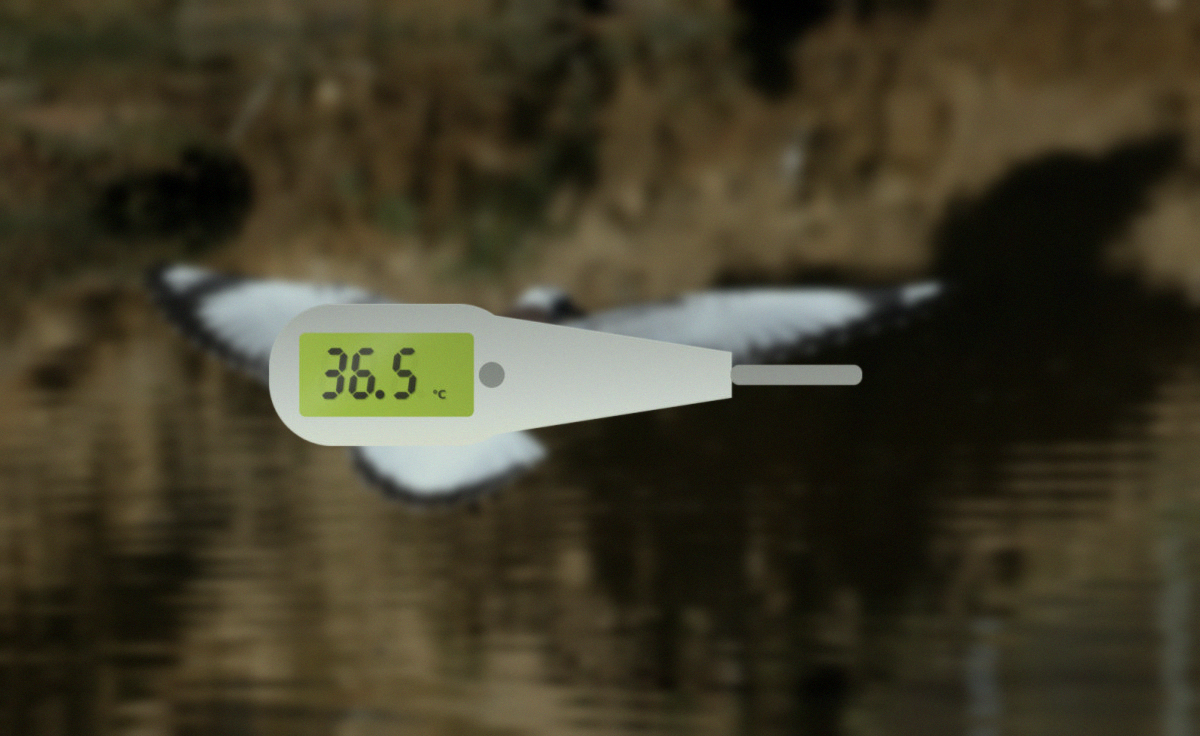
36.5 °C
